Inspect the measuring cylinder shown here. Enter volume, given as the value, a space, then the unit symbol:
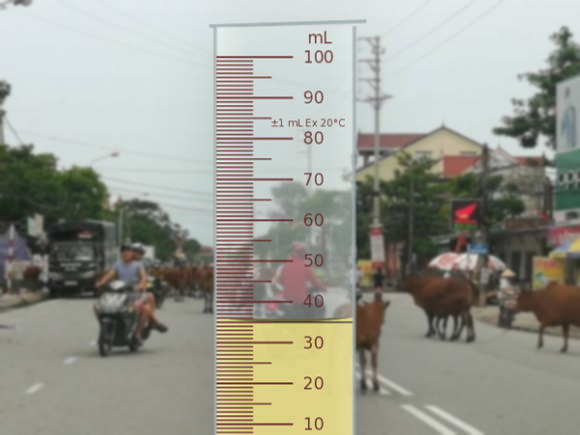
35 mL
